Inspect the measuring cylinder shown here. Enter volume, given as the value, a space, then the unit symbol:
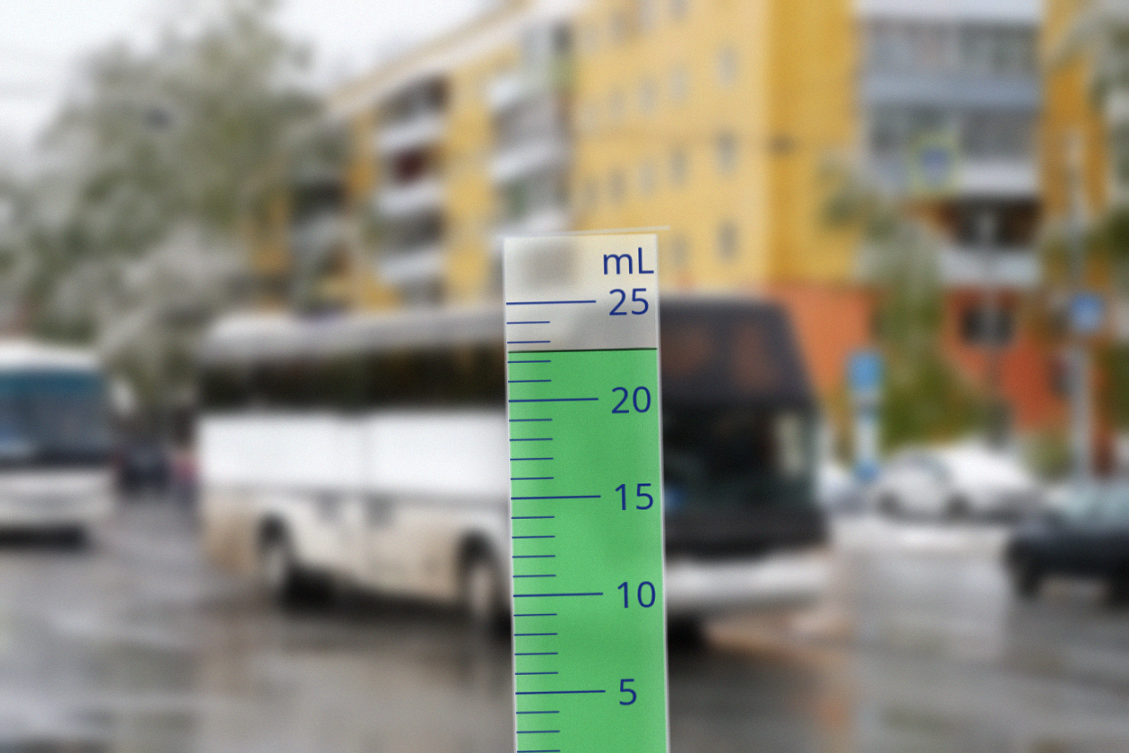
22.5 mL
